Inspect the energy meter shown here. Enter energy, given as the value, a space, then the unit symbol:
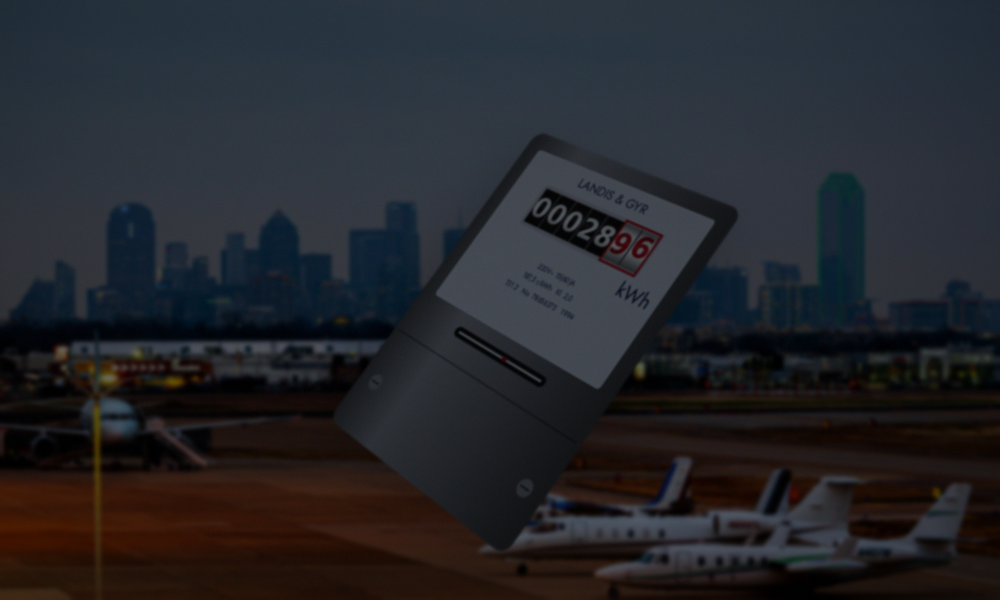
28.96 kWh
